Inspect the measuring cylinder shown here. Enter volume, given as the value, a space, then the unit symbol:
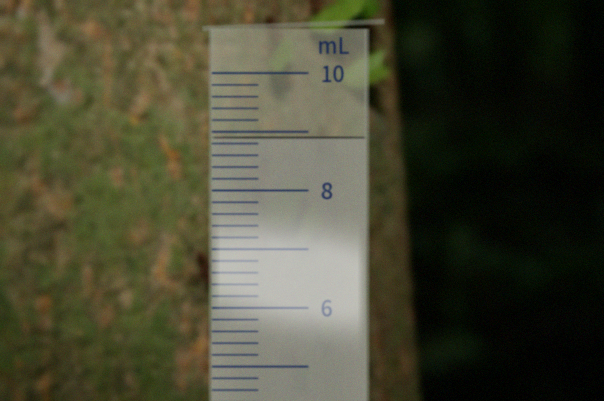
8.9 mL
